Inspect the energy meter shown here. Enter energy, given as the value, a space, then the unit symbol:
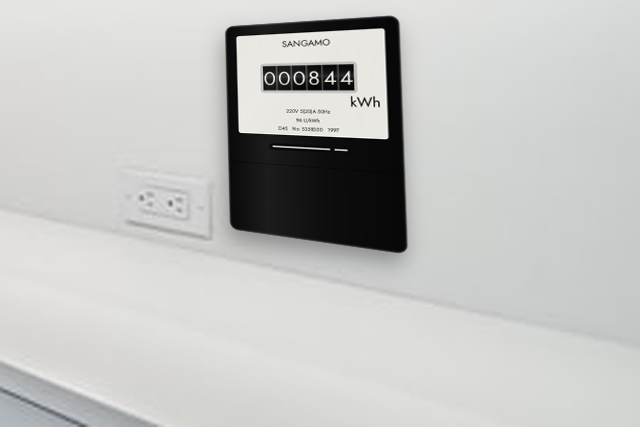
844 kWh
